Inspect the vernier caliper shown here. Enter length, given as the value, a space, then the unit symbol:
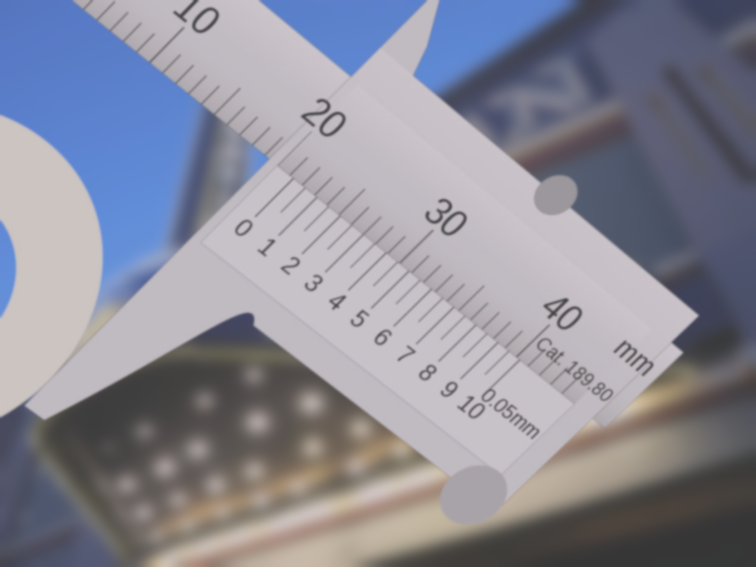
21.3 mm
